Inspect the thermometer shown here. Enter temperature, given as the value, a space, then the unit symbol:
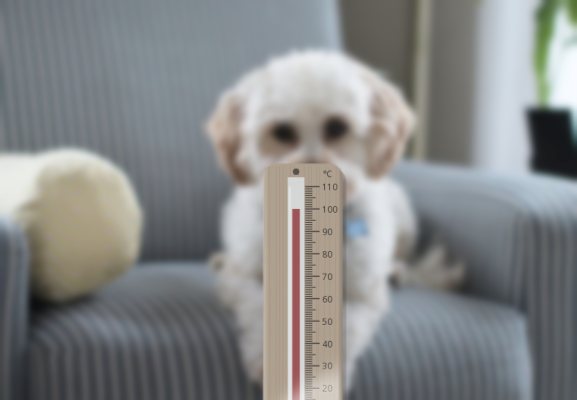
100 °C
